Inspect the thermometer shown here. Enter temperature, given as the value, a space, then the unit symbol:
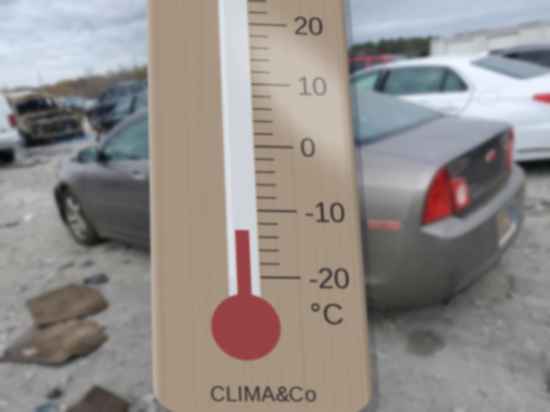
-13 °C
